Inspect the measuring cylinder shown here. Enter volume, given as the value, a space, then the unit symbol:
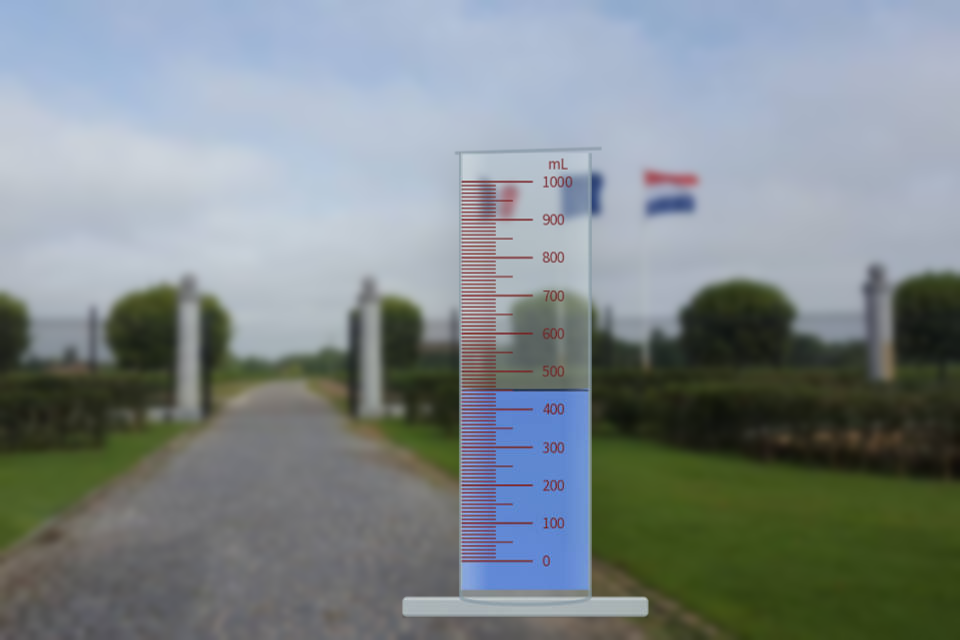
450 mL
